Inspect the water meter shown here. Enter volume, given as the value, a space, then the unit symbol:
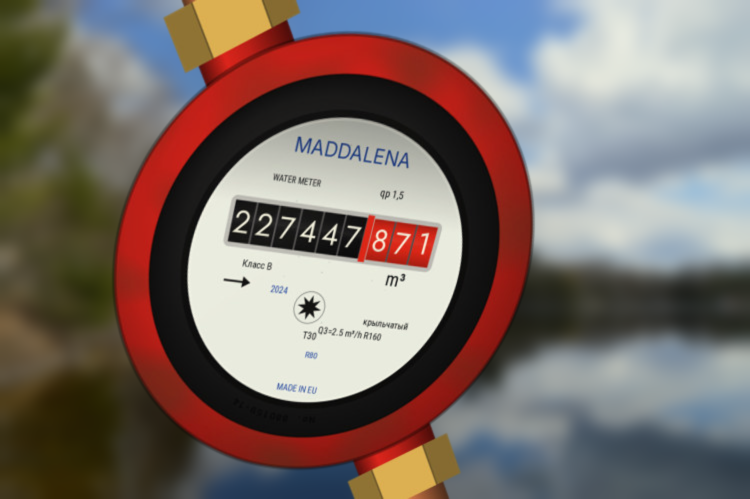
227447.871 m³
